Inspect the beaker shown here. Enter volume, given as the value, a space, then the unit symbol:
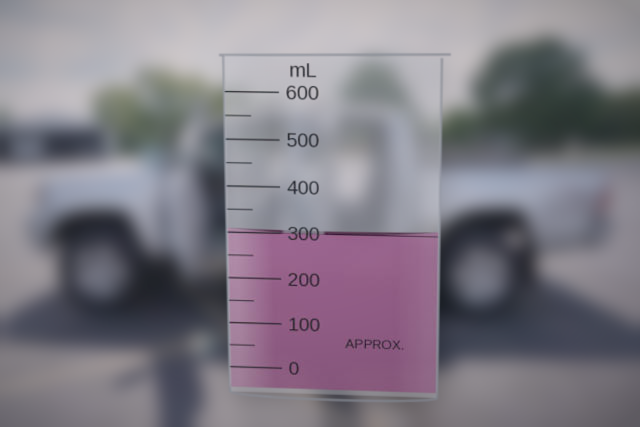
300 mL
